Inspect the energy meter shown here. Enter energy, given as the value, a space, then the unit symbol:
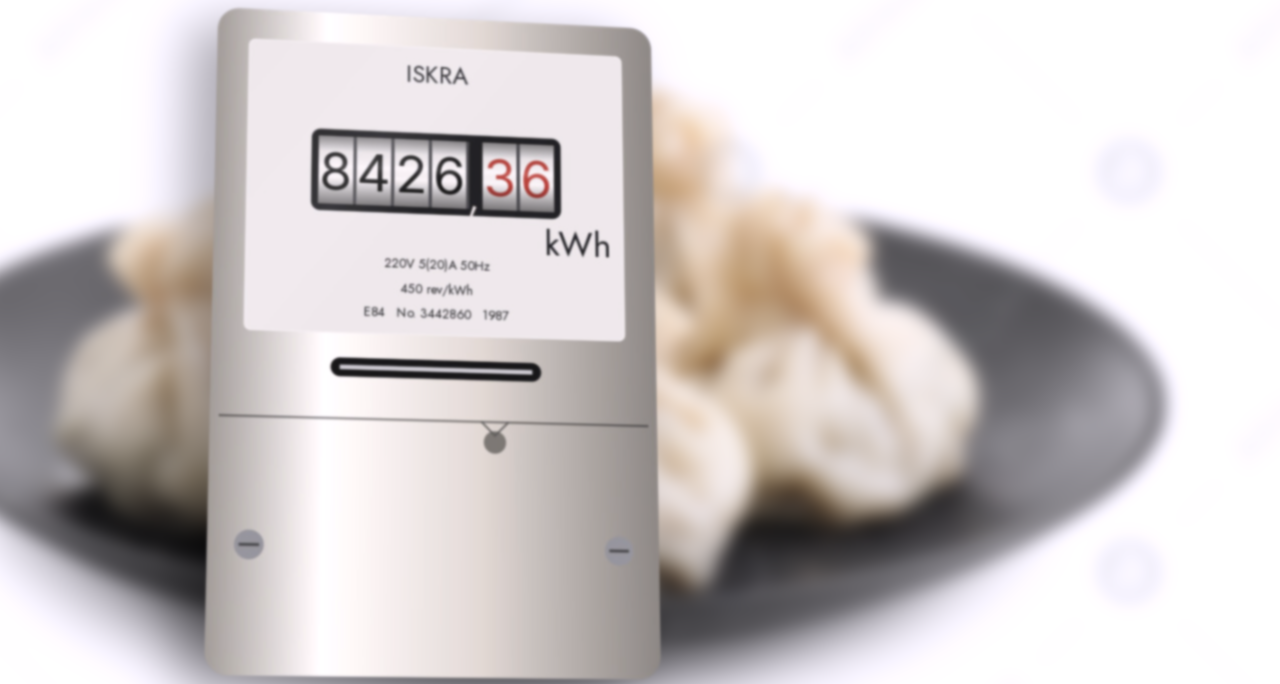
8426.36 kWh
